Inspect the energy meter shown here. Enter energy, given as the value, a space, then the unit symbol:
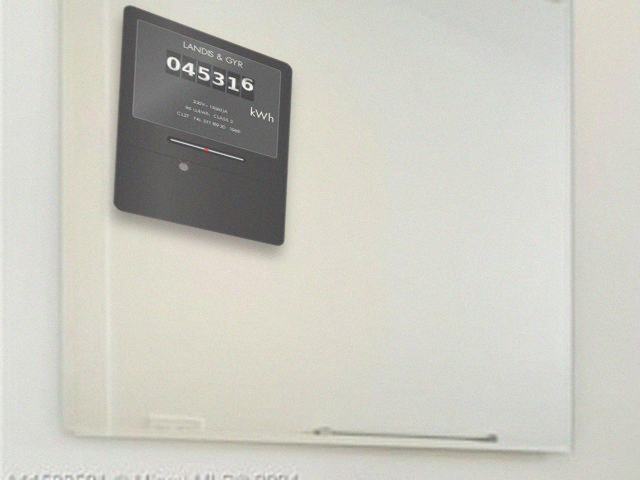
45316 kWh
